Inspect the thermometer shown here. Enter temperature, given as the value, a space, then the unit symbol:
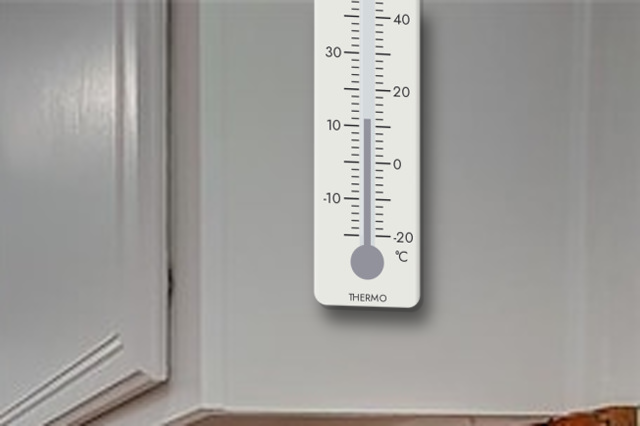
12 °C
